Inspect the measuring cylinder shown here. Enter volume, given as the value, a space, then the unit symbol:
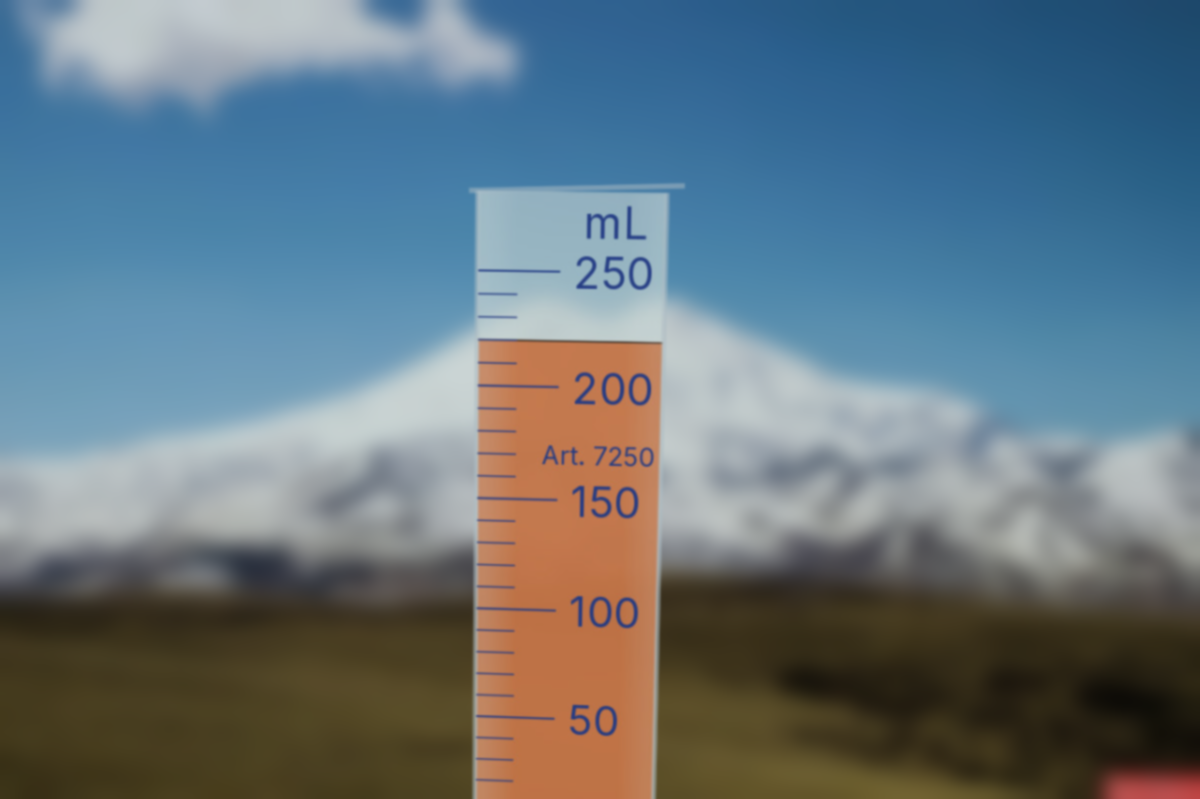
220 mL
